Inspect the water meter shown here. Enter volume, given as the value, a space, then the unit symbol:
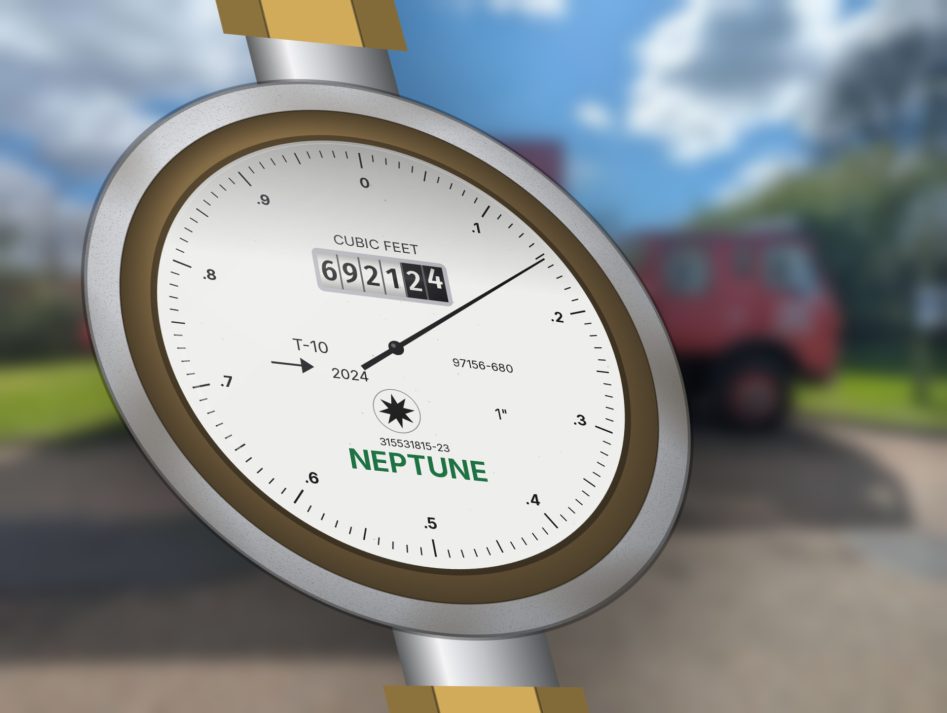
692124.15 ft³
